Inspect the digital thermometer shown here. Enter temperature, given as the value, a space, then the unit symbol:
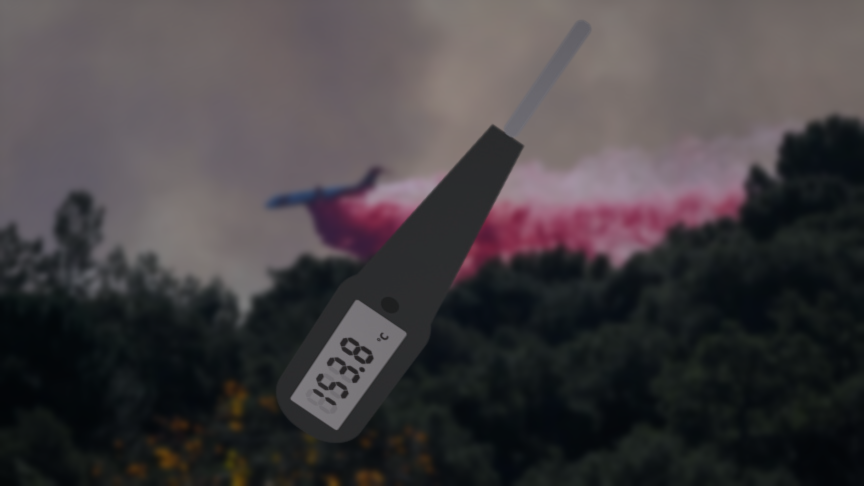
153.8 °C
